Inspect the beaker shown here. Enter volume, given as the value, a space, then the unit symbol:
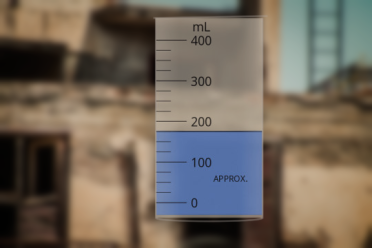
175 mL
